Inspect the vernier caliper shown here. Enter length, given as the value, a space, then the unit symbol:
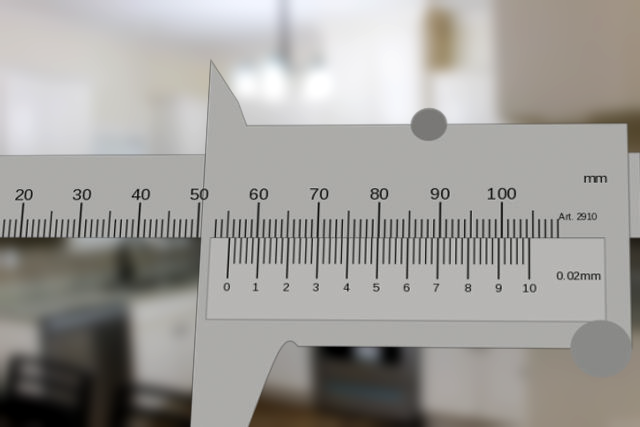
55.4 mm
